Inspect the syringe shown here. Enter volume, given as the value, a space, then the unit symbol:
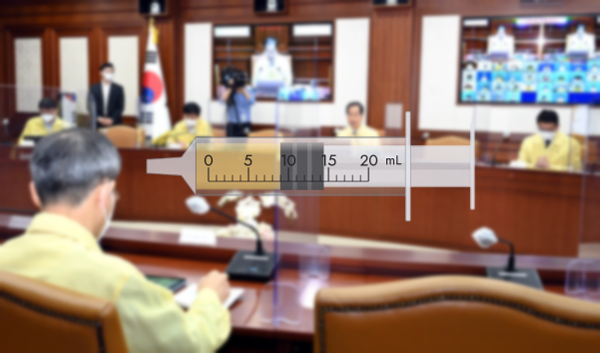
9 mL
